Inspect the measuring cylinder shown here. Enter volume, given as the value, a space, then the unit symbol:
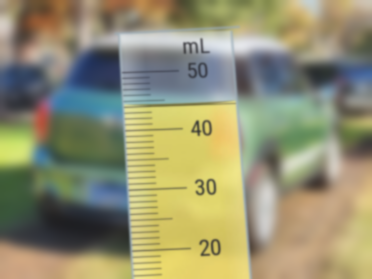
44 mL
